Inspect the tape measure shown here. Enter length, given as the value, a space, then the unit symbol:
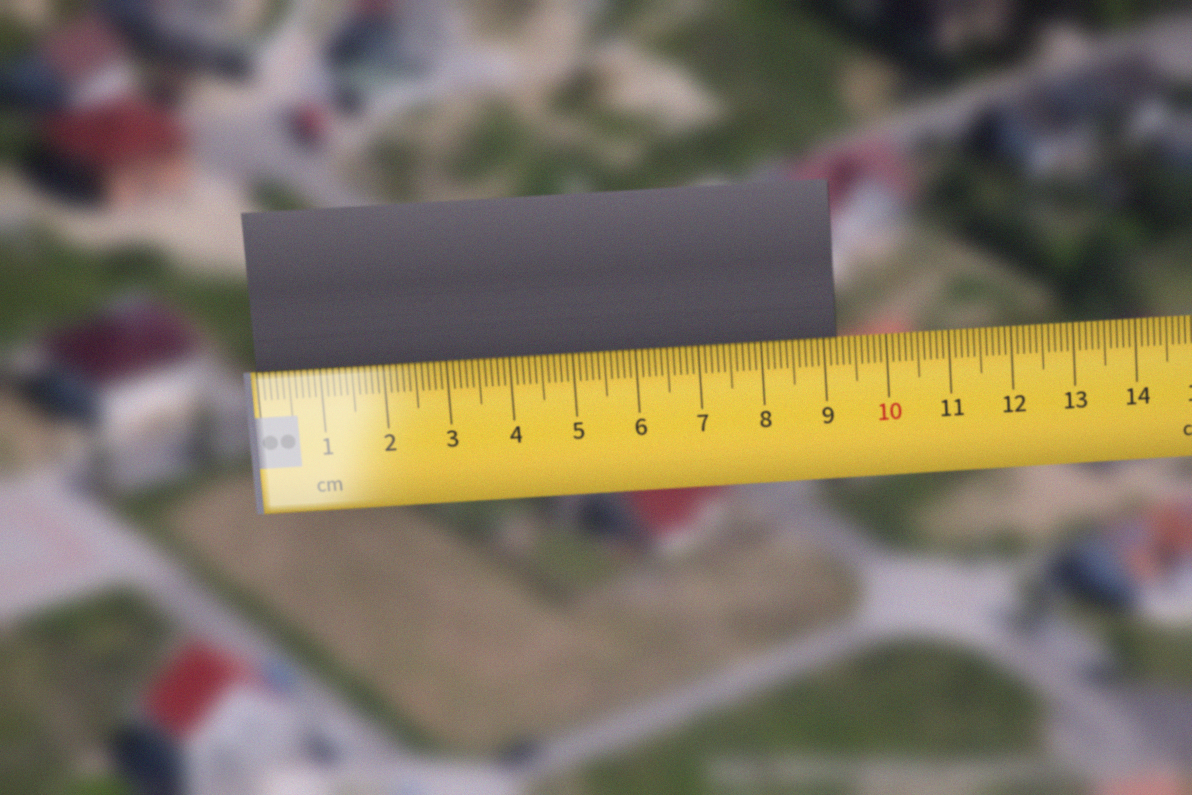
9.2 cm
